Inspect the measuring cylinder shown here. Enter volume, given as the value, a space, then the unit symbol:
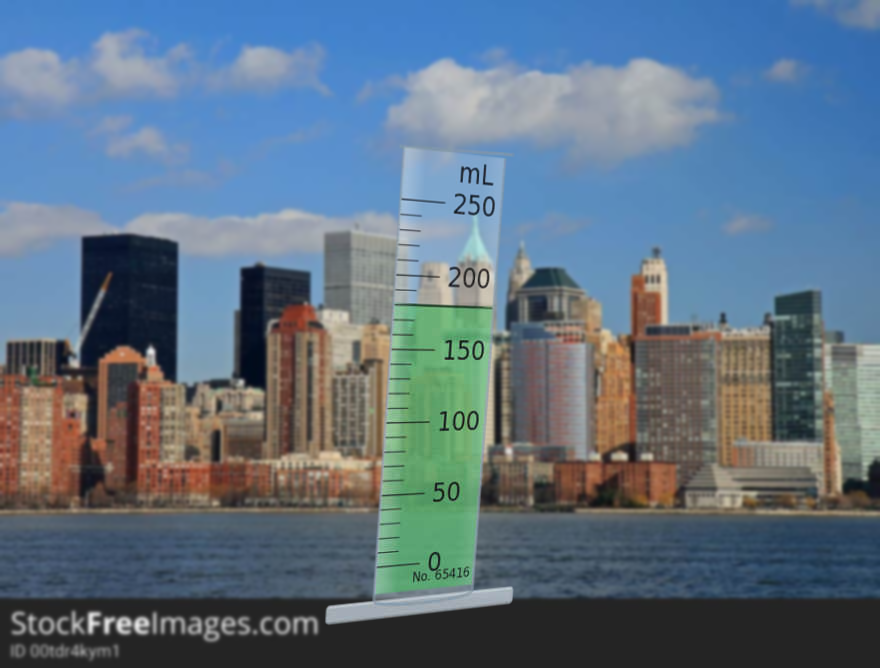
180 mL
